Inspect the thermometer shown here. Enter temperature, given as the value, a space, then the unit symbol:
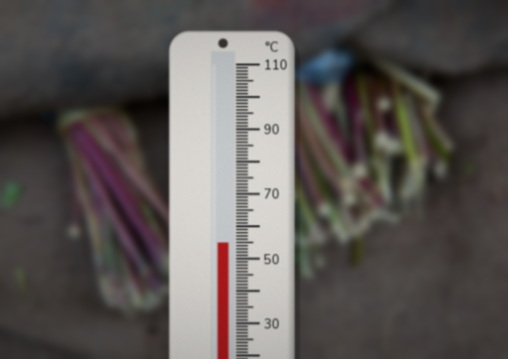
55 °C
